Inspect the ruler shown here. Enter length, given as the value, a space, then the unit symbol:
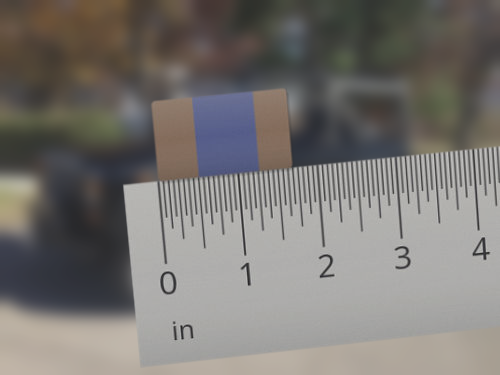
1.6875 in
